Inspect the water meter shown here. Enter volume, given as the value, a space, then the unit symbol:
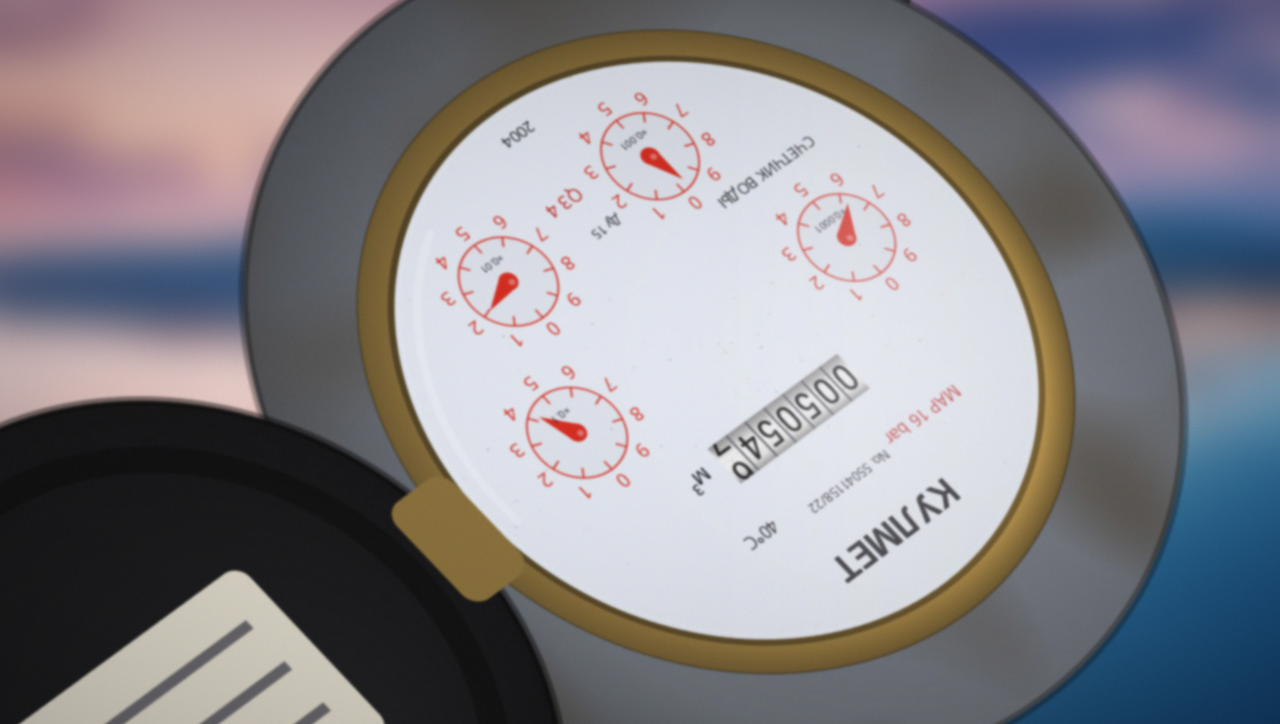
50546.4196 m³
